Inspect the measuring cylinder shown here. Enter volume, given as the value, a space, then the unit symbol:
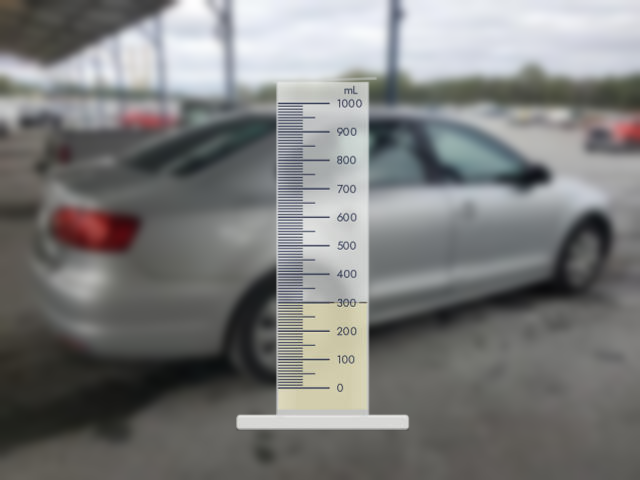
300 mL
